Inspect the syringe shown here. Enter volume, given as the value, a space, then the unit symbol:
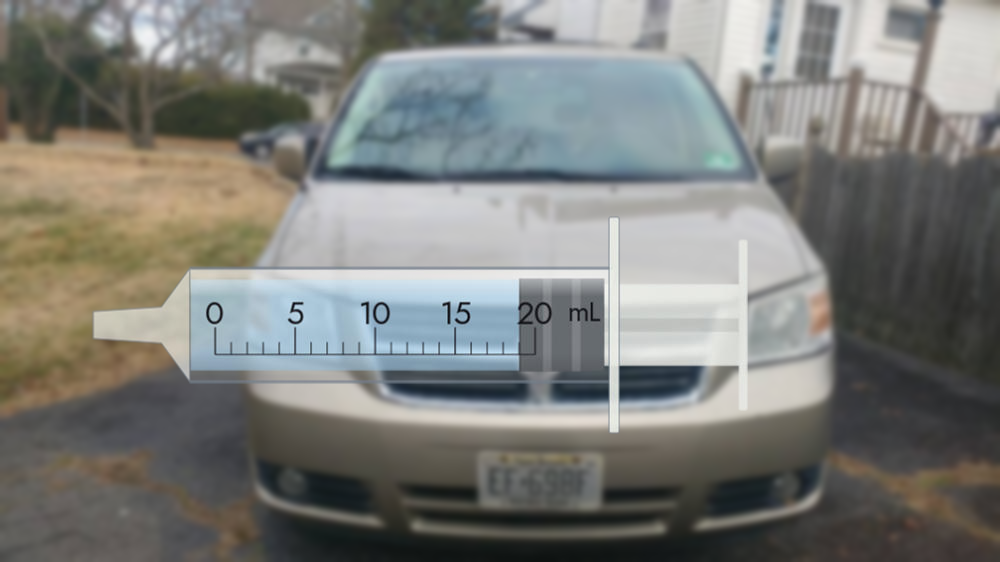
19 mL
